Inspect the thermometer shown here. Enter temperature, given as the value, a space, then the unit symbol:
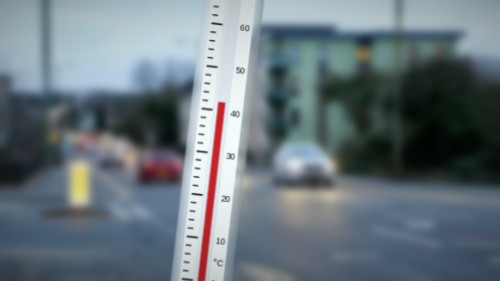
42 °C
